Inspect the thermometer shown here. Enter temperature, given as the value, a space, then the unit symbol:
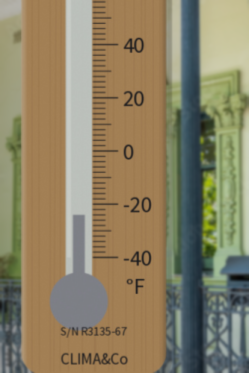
-24 °F
